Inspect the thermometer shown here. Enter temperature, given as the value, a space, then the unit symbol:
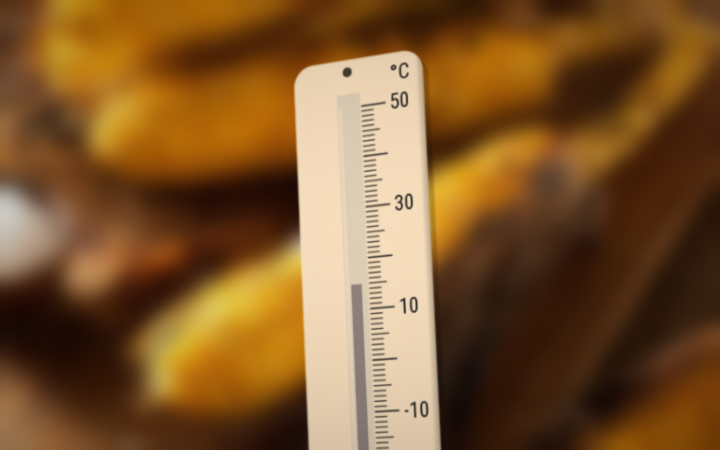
15 °C
